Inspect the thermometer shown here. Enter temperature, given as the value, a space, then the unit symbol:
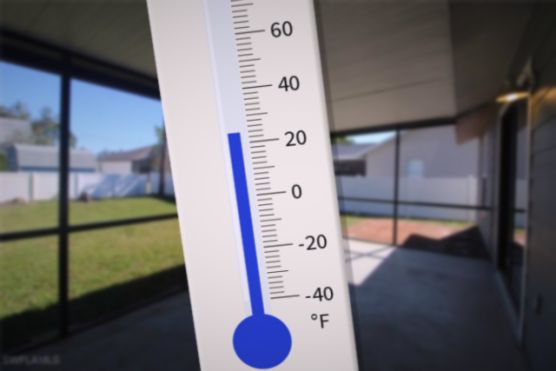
24 °F
